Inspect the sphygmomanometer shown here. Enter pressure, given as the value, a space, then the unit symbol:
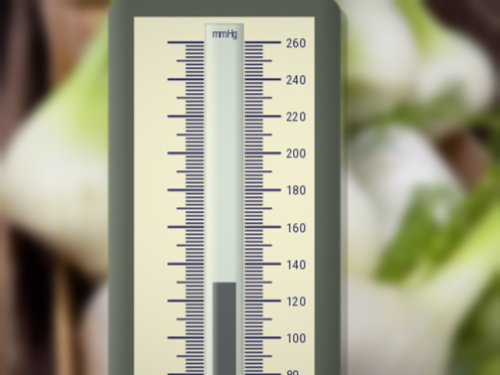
130 mmHg
